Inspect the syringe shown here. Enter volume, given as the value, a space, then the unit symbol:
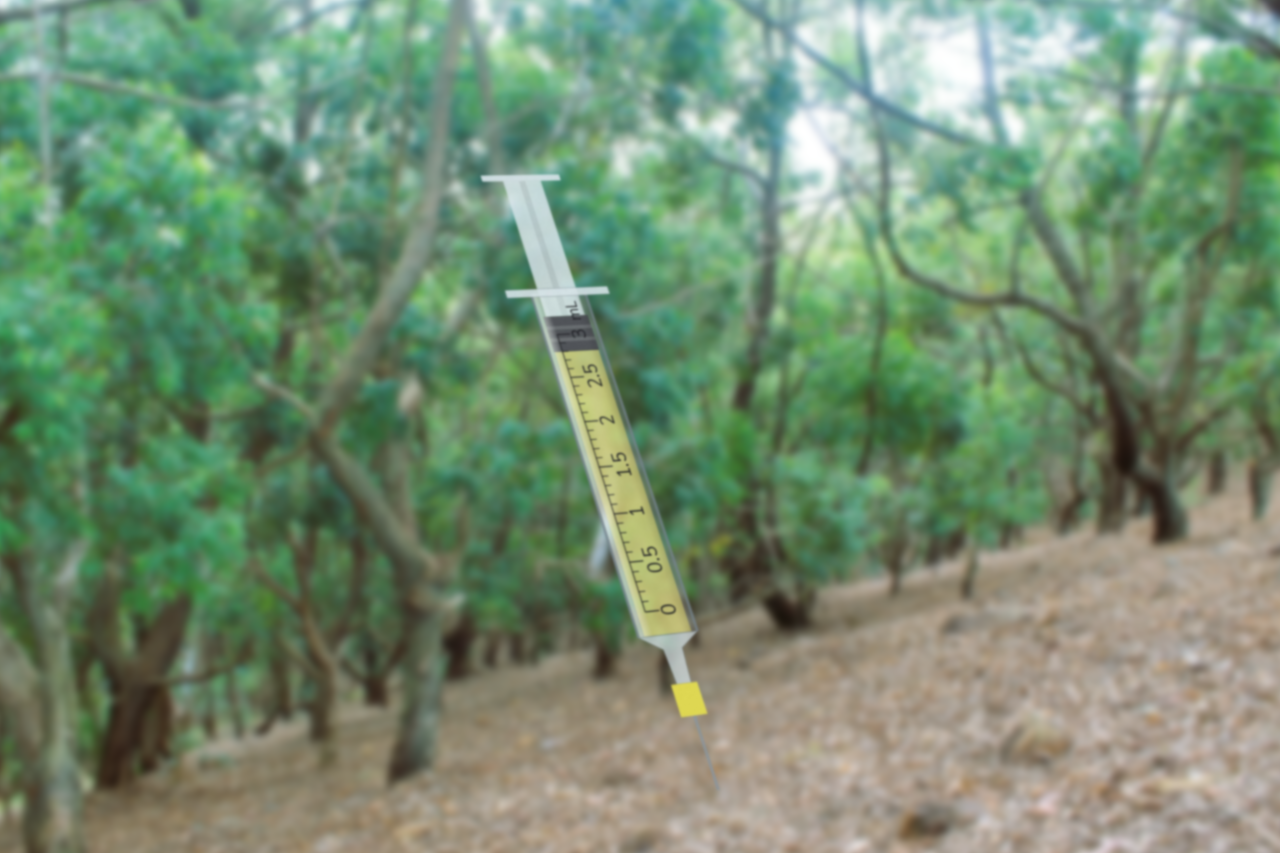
2.8 mL
